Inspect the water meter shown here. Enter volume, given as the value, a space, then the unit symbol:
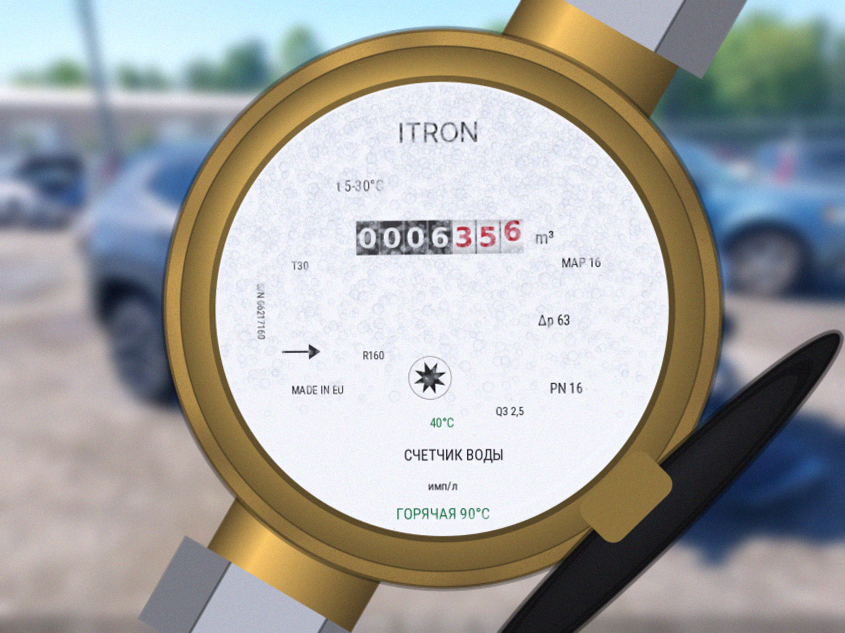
6.356 m³
